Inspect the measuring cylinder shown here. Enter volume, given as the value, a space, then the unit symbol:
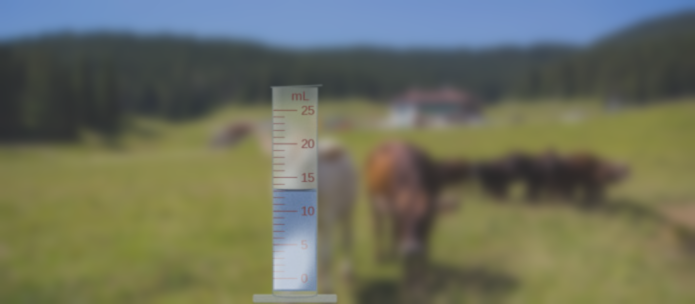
13 mL
